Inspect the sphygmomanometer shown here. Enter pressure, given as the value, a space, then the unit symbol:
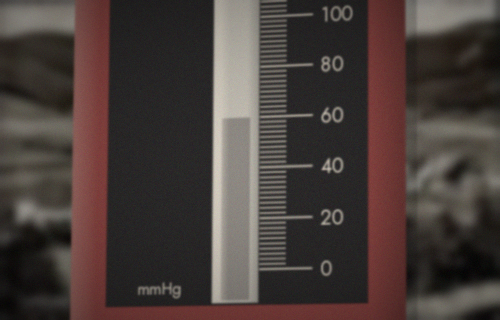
60 mmHg
